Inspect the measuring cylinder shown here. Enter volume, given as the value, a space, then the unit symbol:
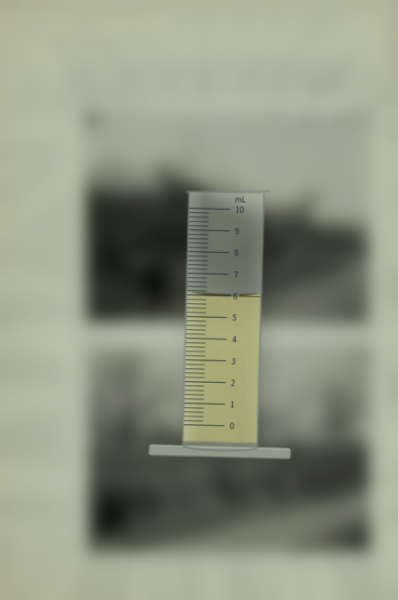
6 mL
